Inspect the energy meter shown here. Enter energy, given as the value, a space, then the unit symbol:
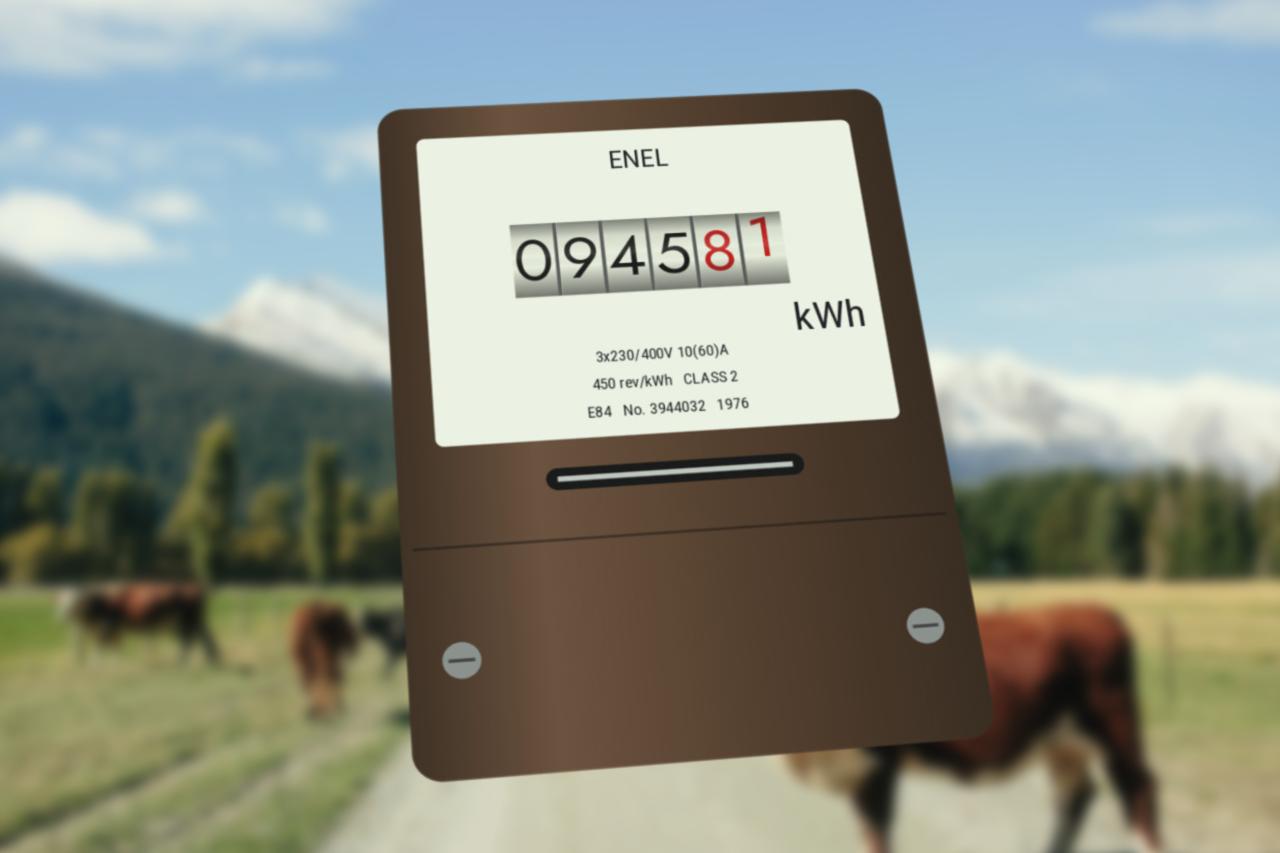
945.81 kWh
